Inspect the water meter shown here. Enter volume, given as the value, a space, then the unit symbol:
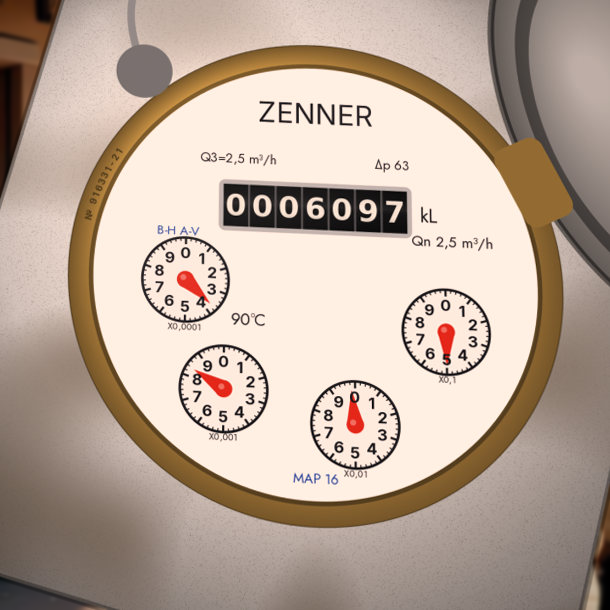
6097.4983 kL
